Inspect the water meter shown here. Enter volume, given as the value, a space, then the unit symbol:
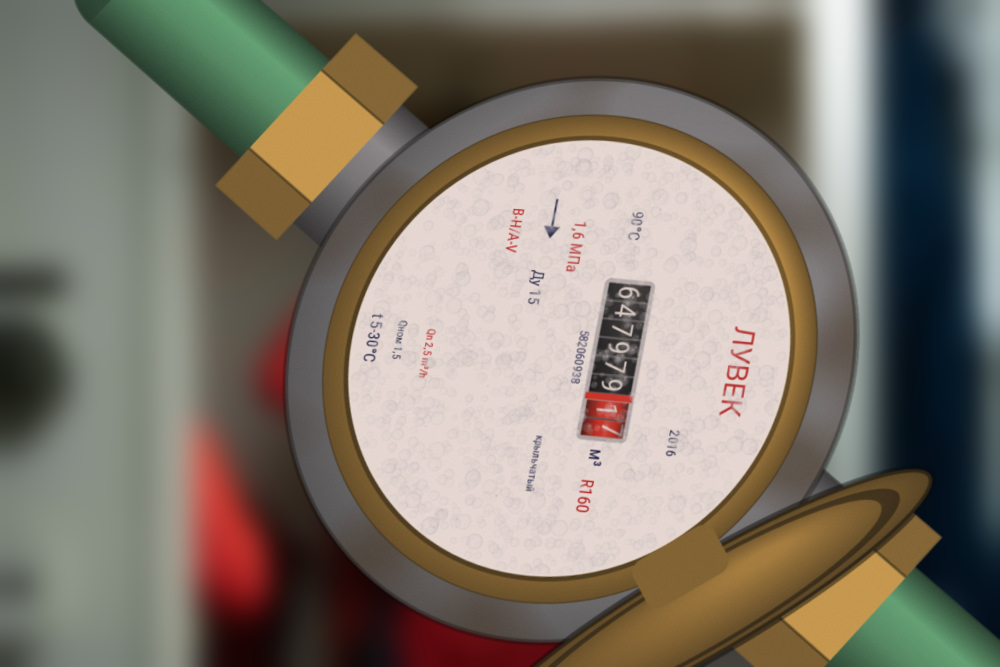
647979.17 m³
